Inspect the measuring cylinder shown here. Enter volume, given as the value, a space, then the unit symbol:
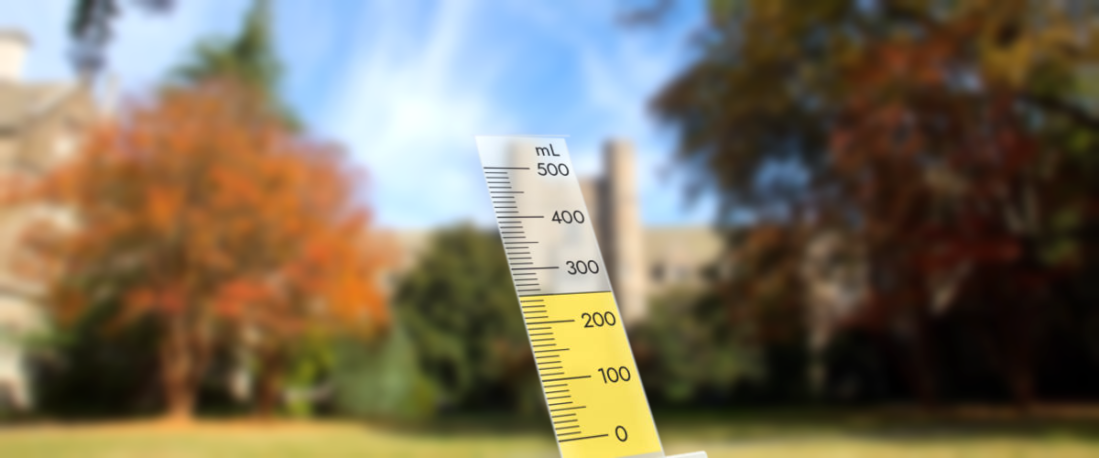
250 mL
